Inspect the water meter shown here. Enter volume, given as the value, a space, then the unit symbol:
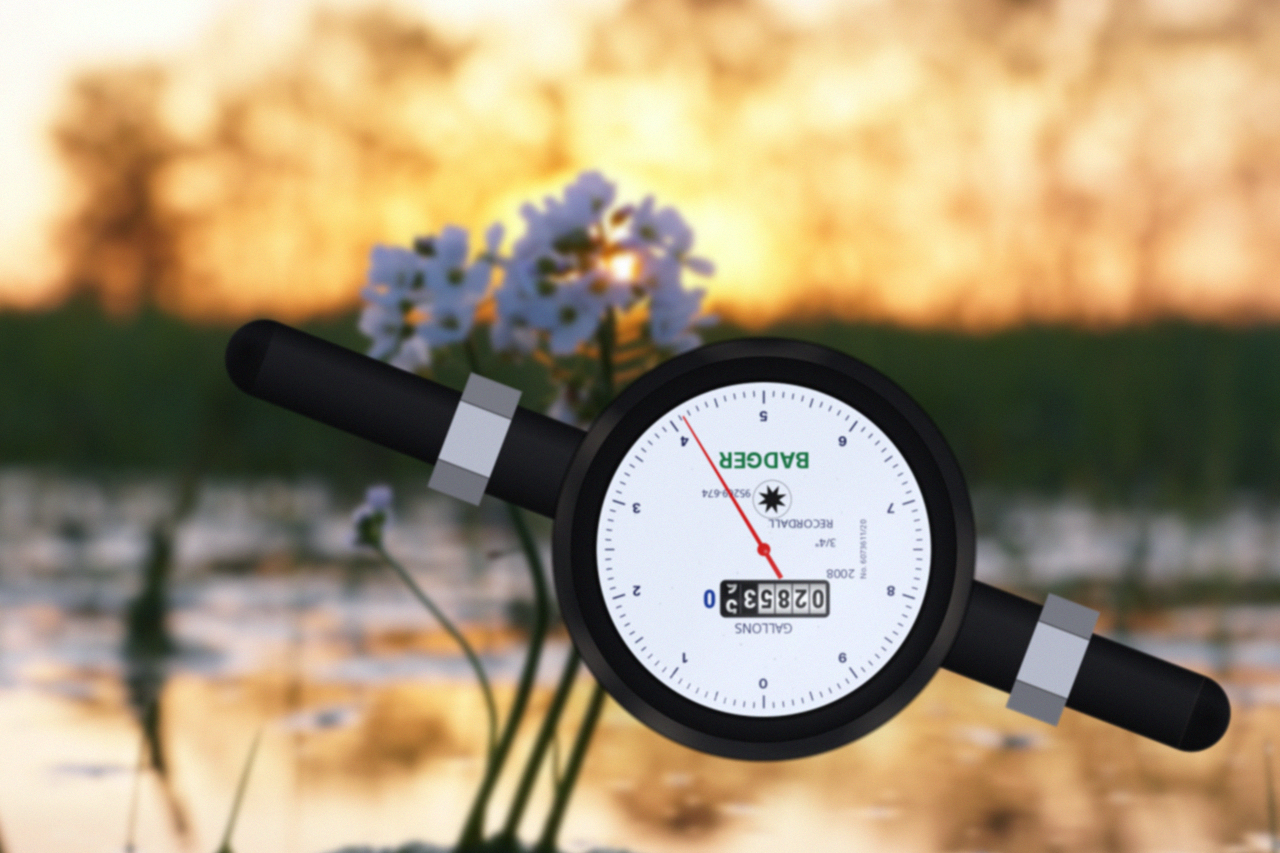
285354.1 gal
